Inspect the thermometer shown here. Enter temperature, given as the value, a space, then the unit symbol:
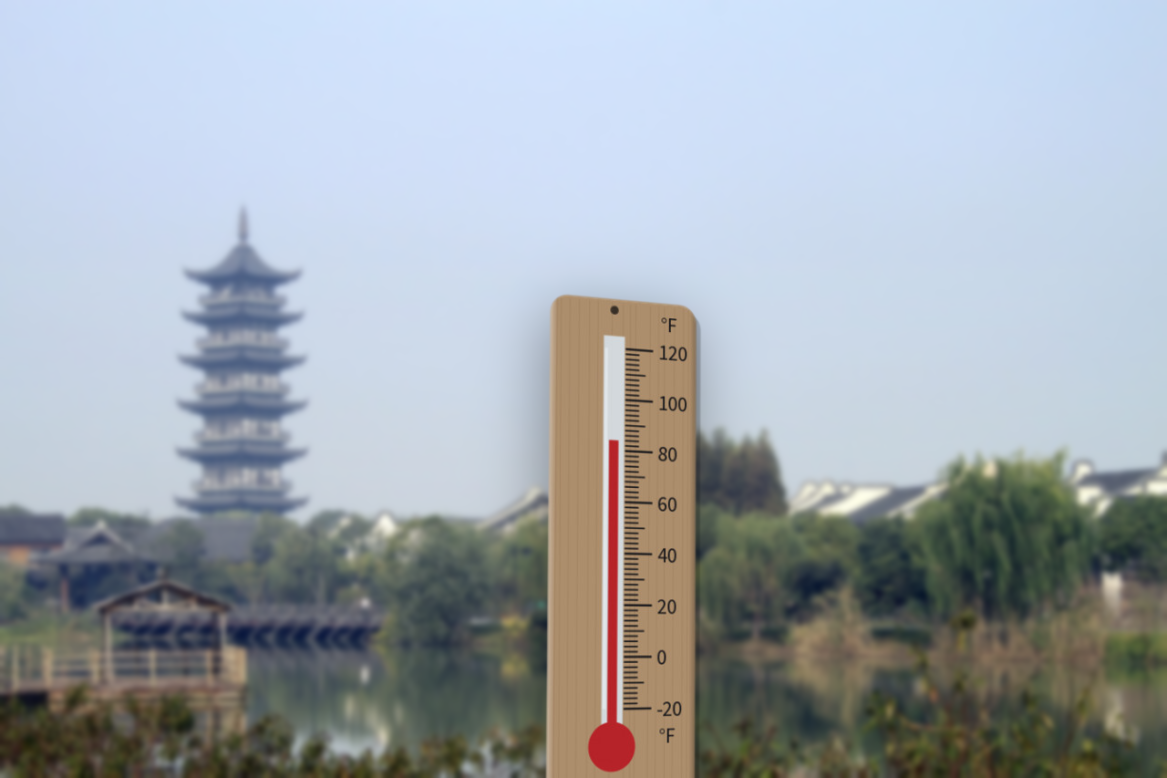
84 °F
